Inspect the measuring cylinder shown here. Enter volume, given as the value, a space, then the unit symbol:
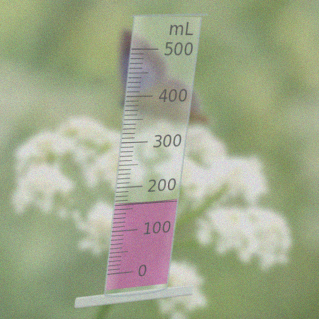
160 mL
